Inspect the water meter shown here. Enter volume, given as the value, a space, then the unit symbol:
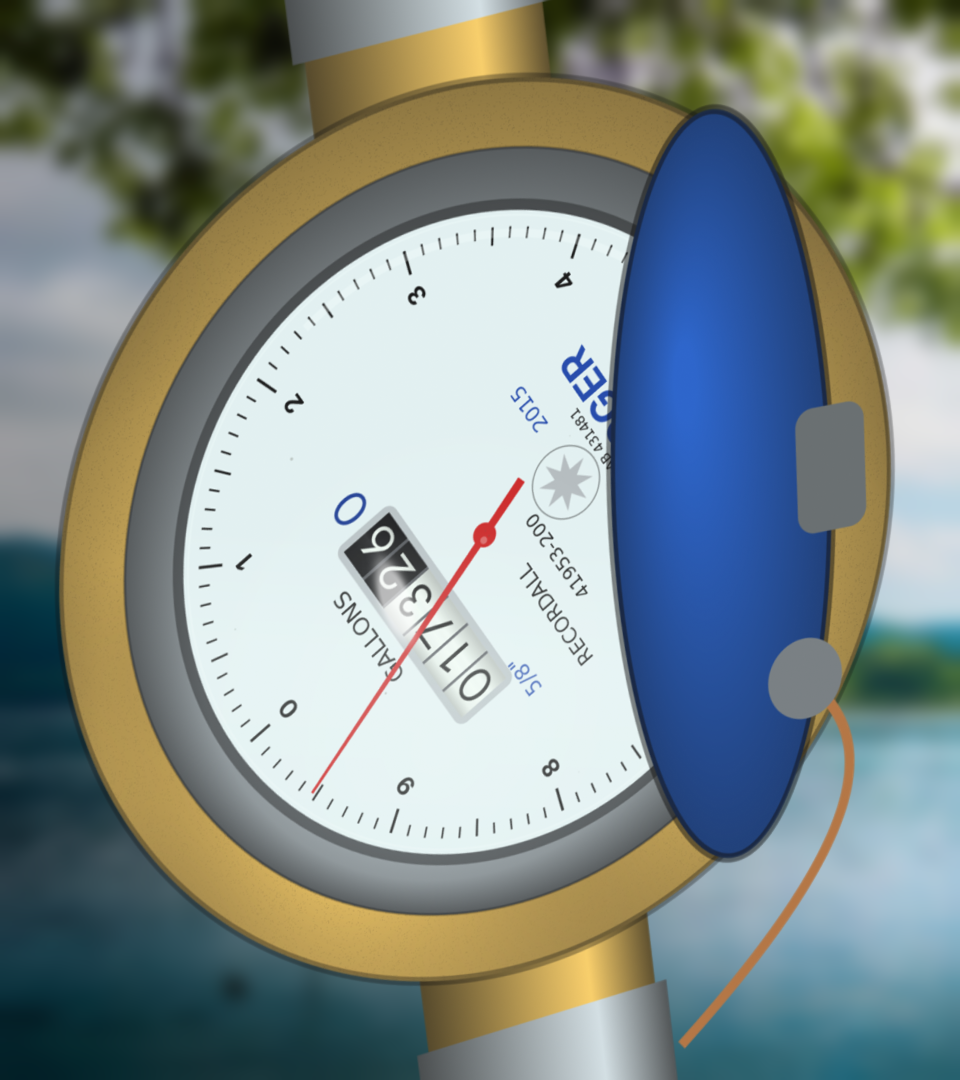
173259.5 gal
